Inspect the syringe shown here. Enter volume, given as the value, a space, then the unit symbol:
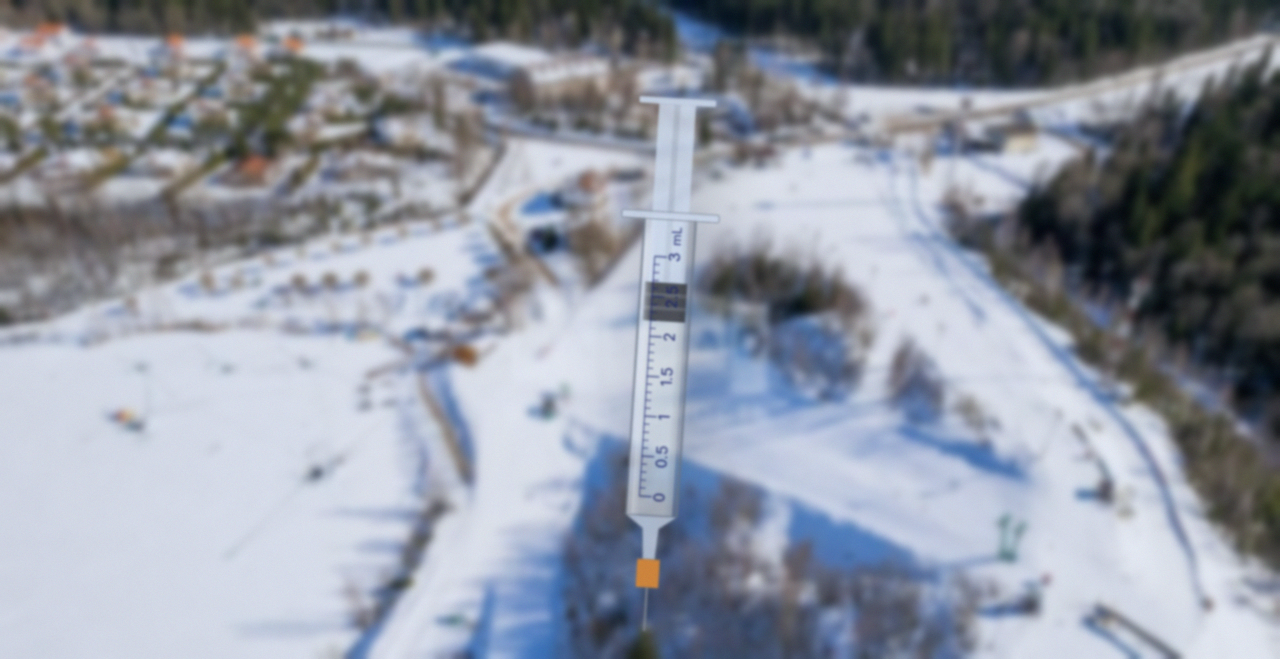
2.2 mL
